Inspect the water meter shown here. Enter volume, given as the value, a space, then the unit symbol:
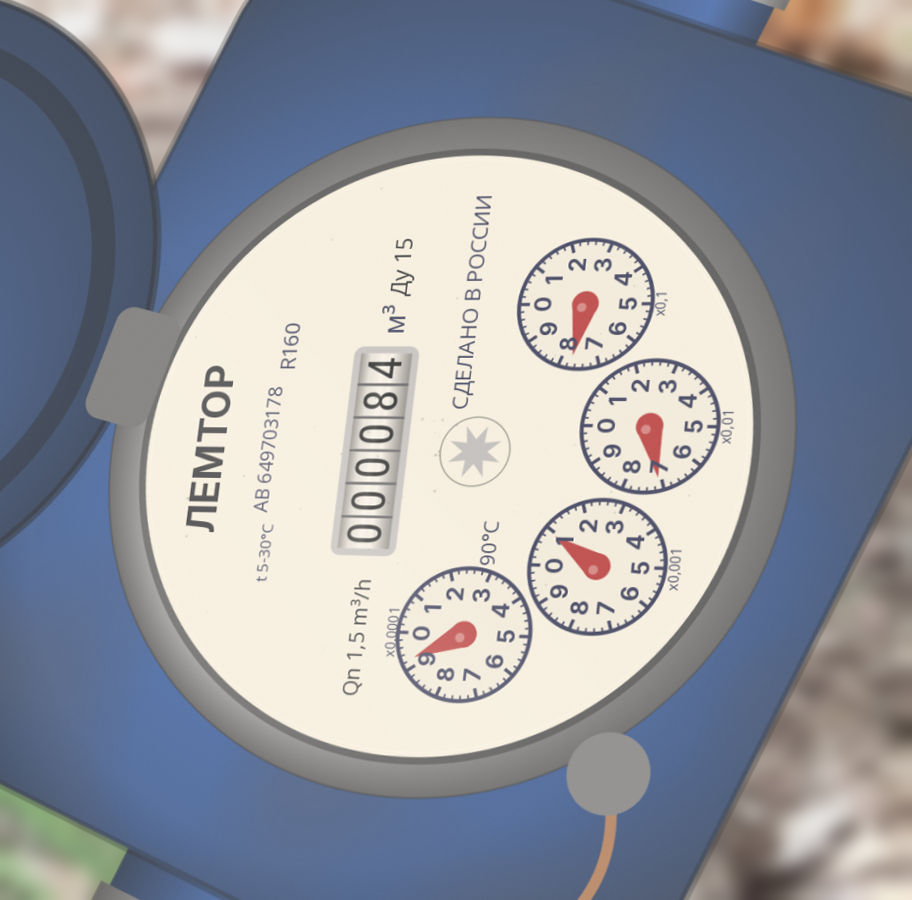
84.7709 m³
